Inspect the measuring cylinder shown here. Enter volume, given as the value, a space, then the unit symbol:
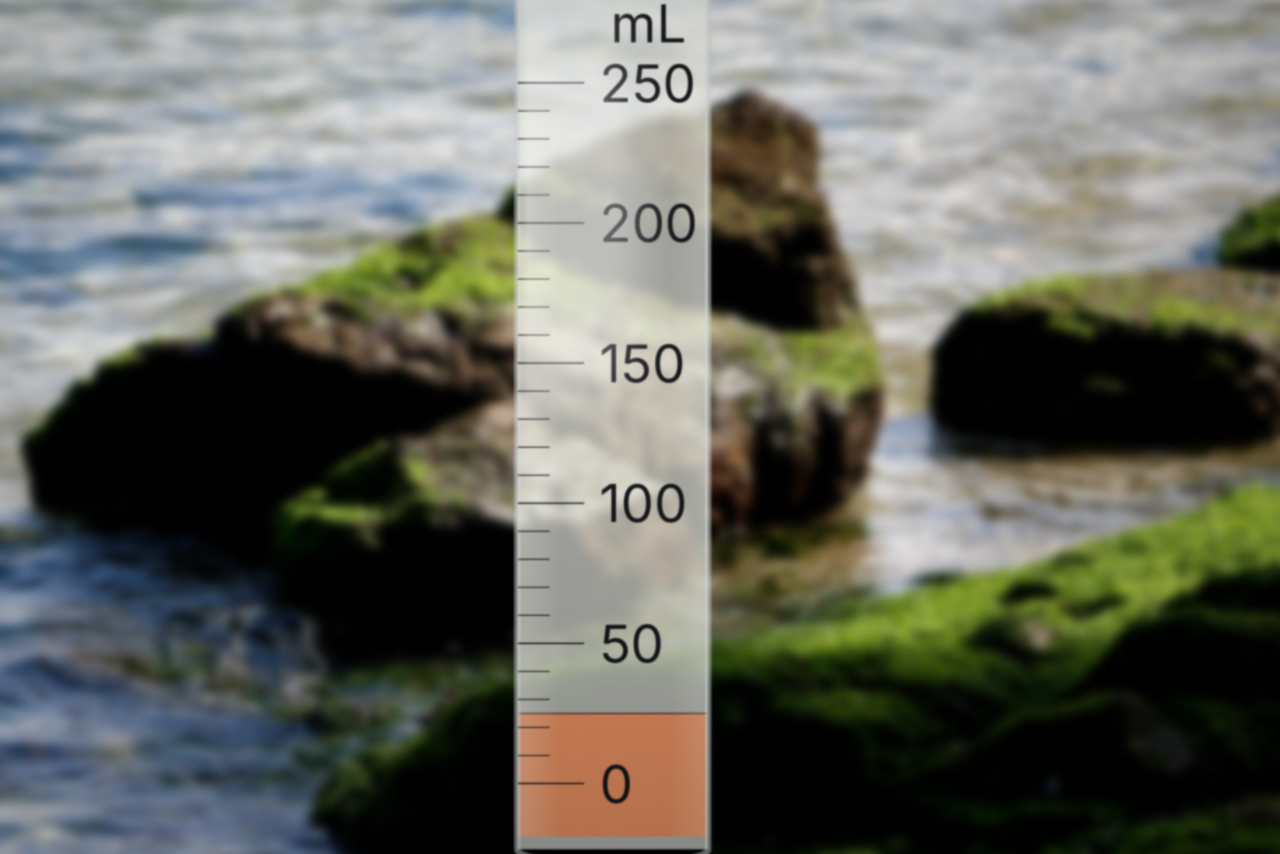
25 mL
